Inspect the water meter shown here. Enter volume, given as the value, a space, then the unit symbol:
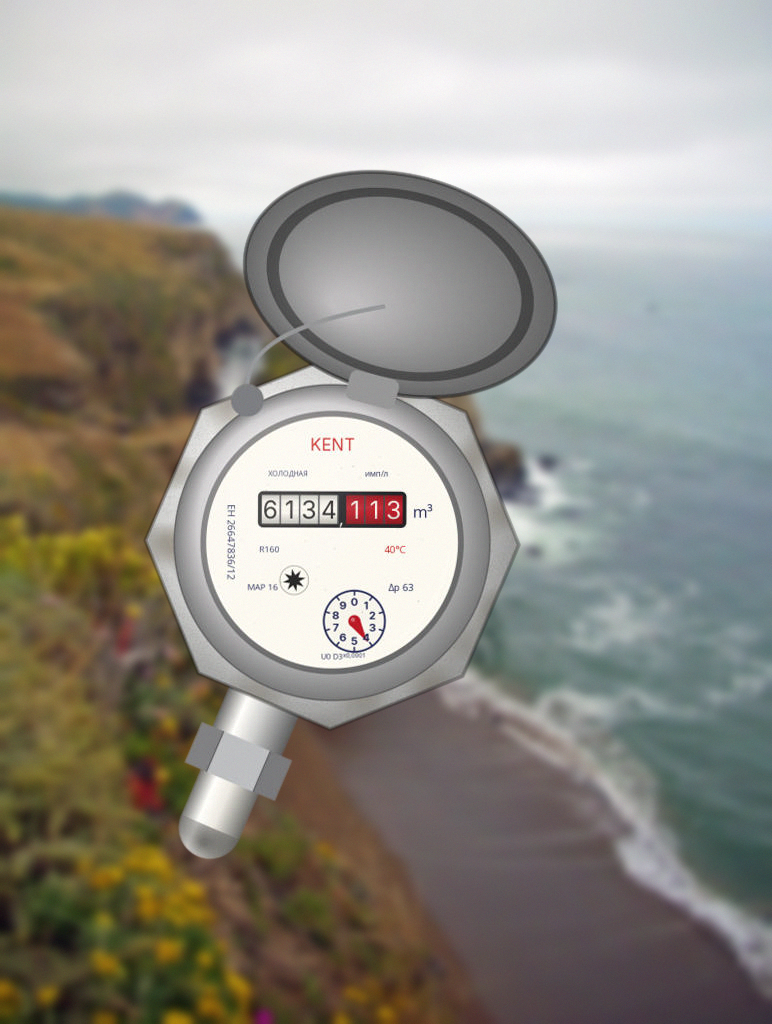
6134.1134 m³
